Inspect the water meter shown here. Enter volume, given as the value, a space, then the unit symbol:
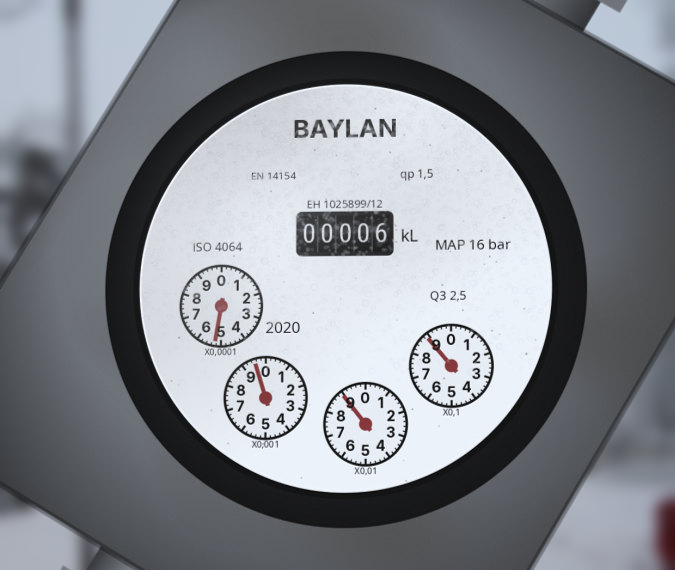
6.8895 kL
